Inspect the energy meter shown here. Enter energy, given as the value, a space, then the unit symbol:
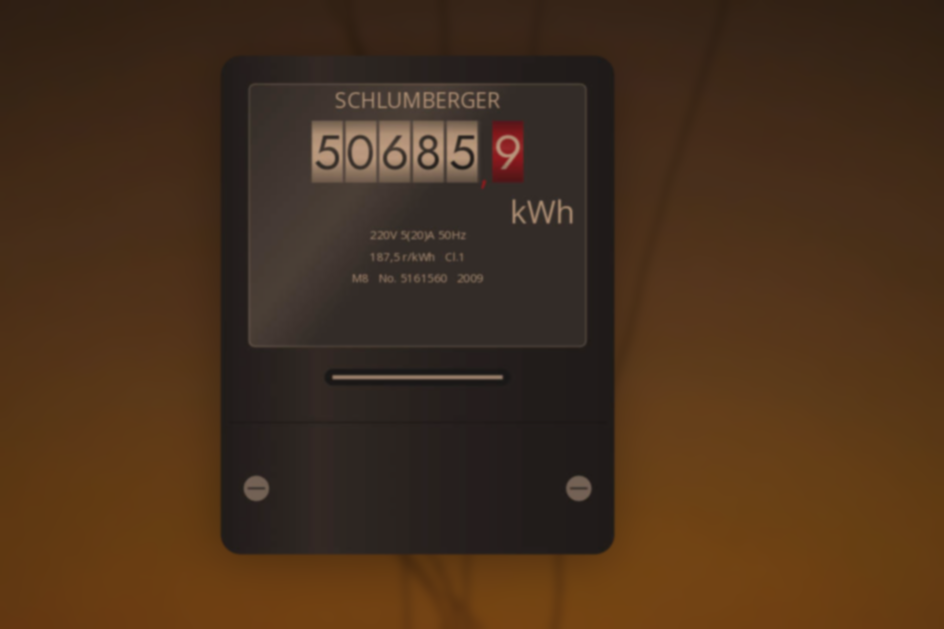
50685.9 kWh
